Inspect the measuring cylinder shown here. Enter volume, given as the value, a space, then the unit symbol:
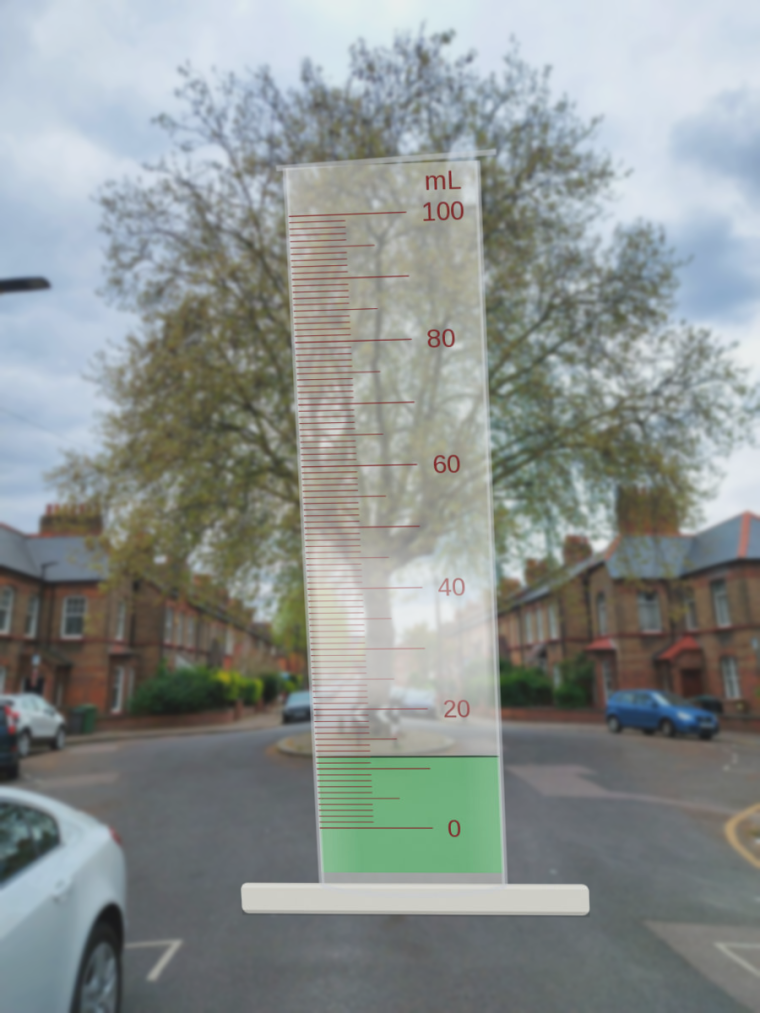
12 mL
